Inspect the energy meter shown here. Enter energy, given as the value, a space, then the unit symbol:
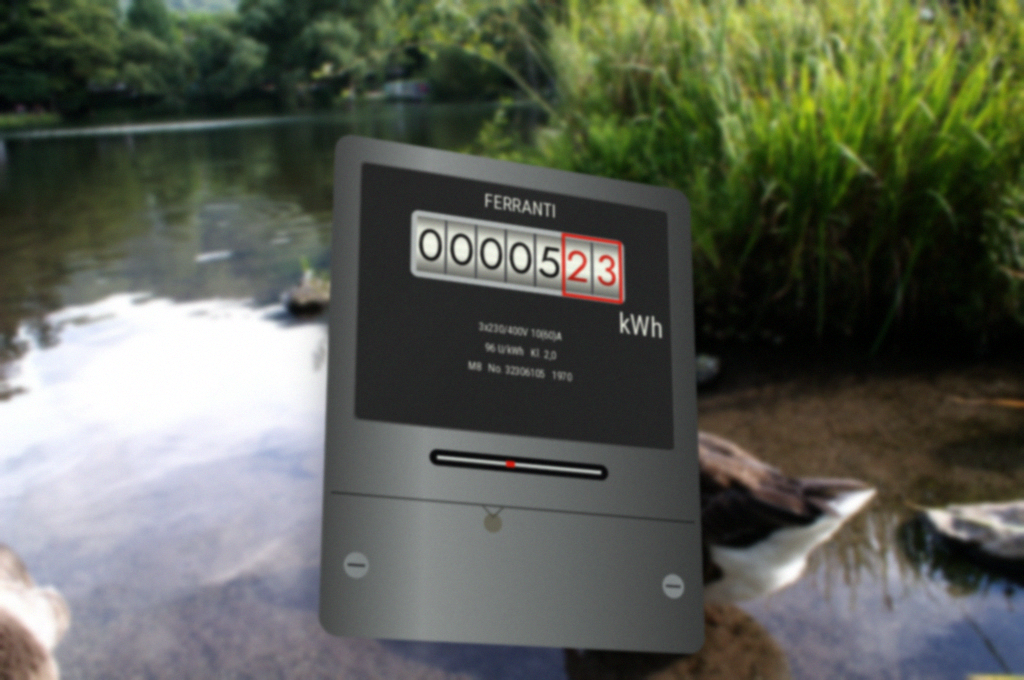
5.23 kWh
